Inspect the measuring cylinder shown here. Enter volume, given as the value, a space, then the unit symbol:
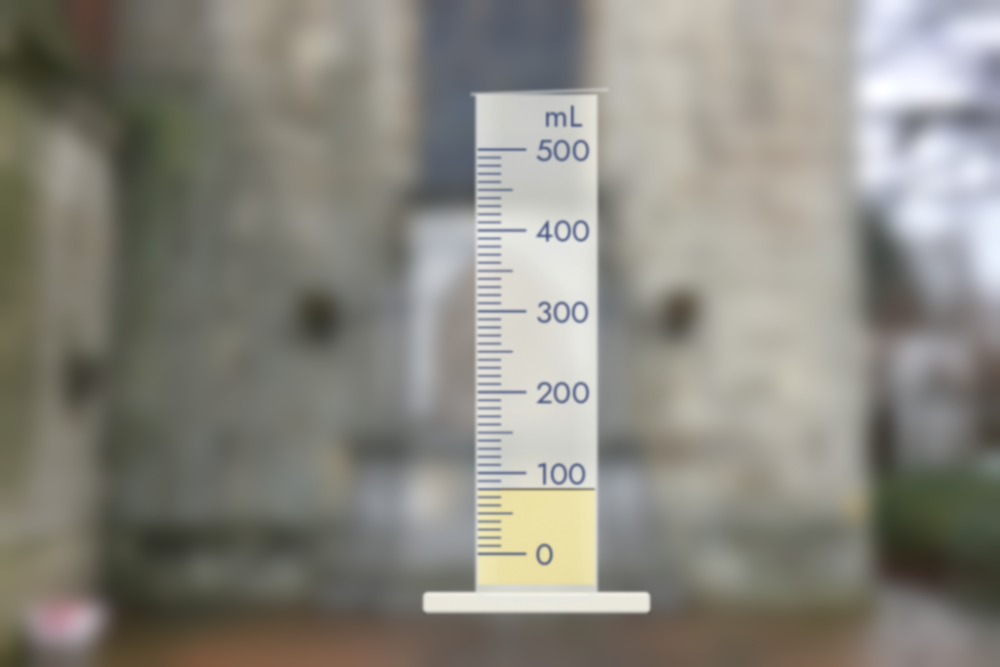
80 mL
